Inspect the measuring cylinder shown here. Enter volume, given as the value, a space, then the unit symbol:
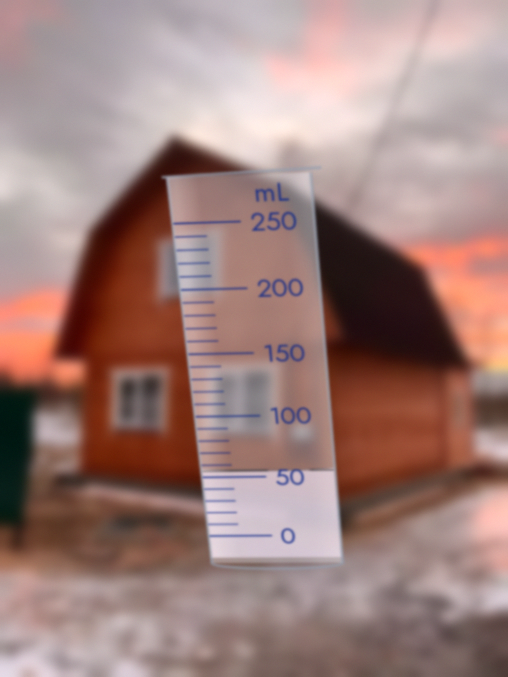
55 mL
